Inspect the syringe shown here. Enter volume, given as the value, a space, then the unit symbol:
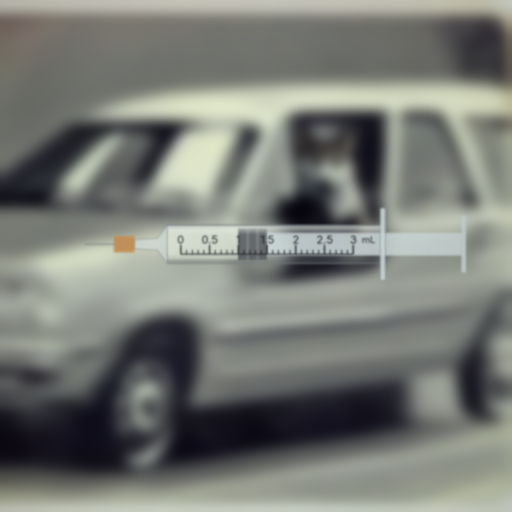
1 mL
